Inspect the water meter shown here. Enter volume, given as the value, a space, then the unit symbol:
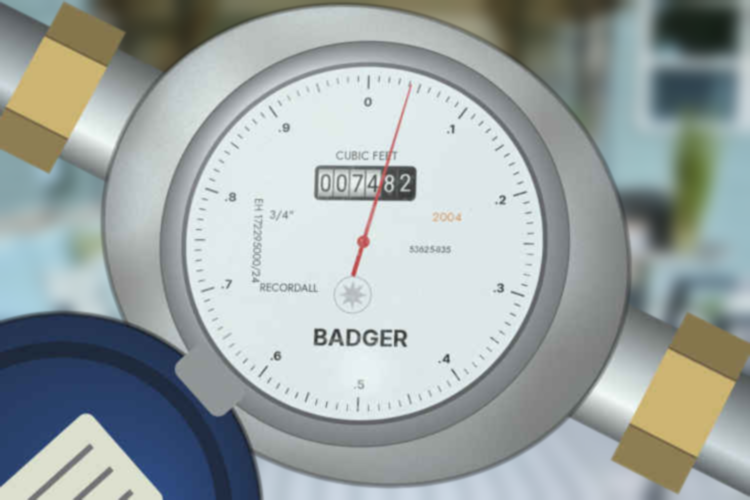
7482.04 ft³
